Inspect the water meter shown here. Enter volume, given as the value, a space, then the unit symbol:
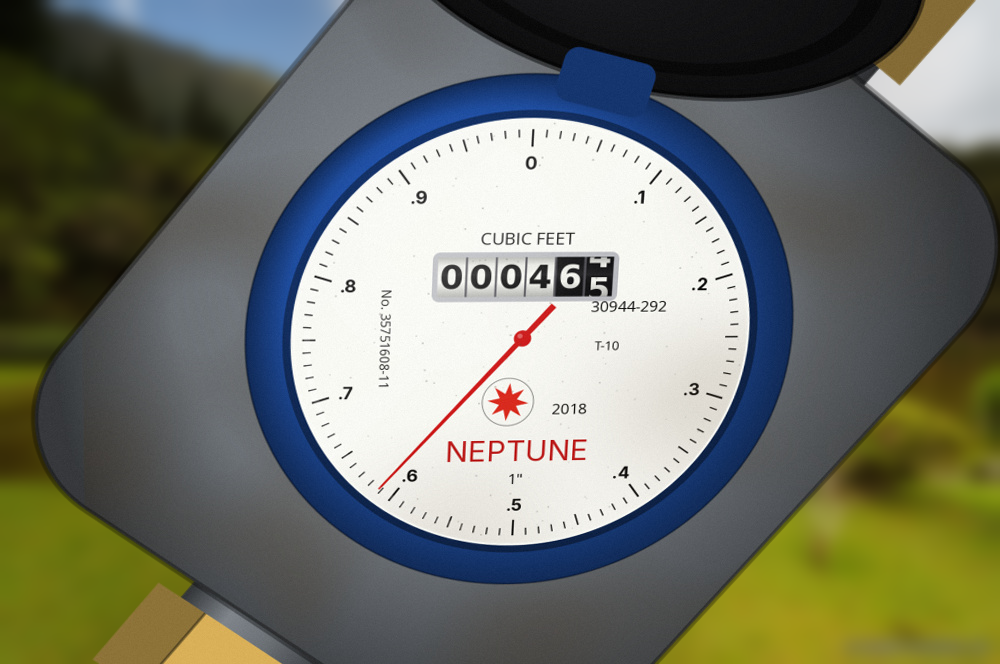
464.61 ft³
